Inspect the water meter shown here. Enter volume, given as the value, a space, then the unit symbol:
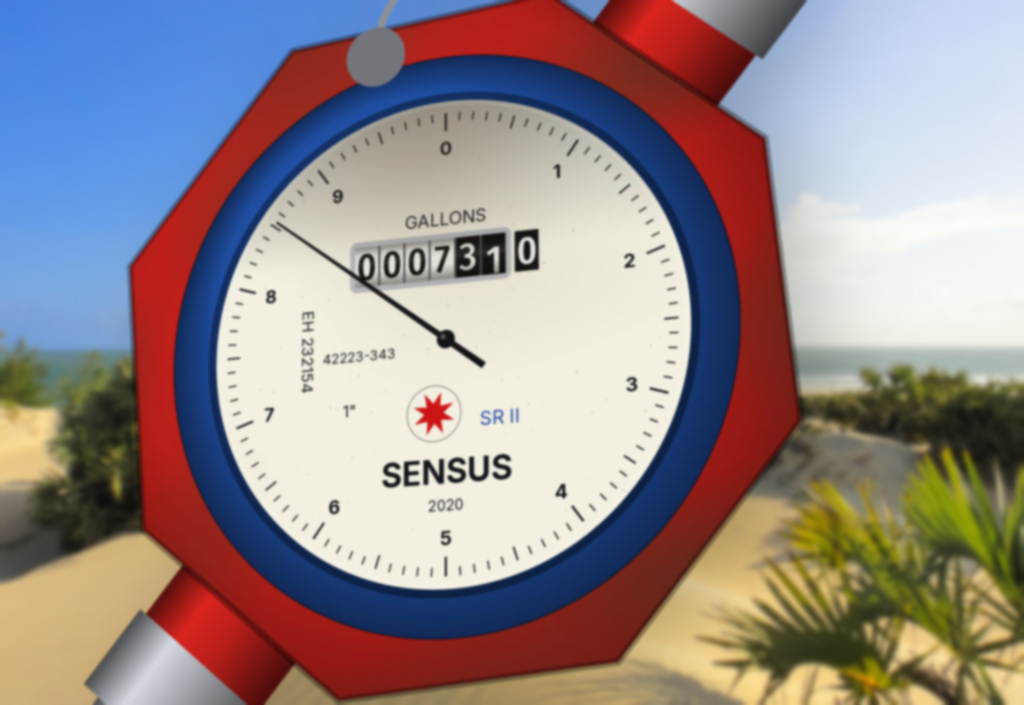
7308.5 gal
